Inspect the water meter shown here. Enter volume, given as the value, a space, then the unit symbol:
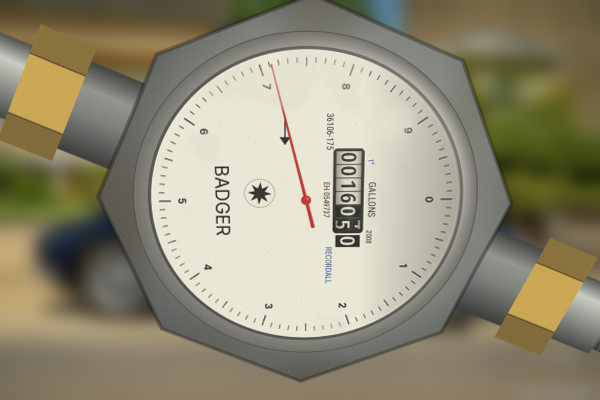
16047.1 gal
